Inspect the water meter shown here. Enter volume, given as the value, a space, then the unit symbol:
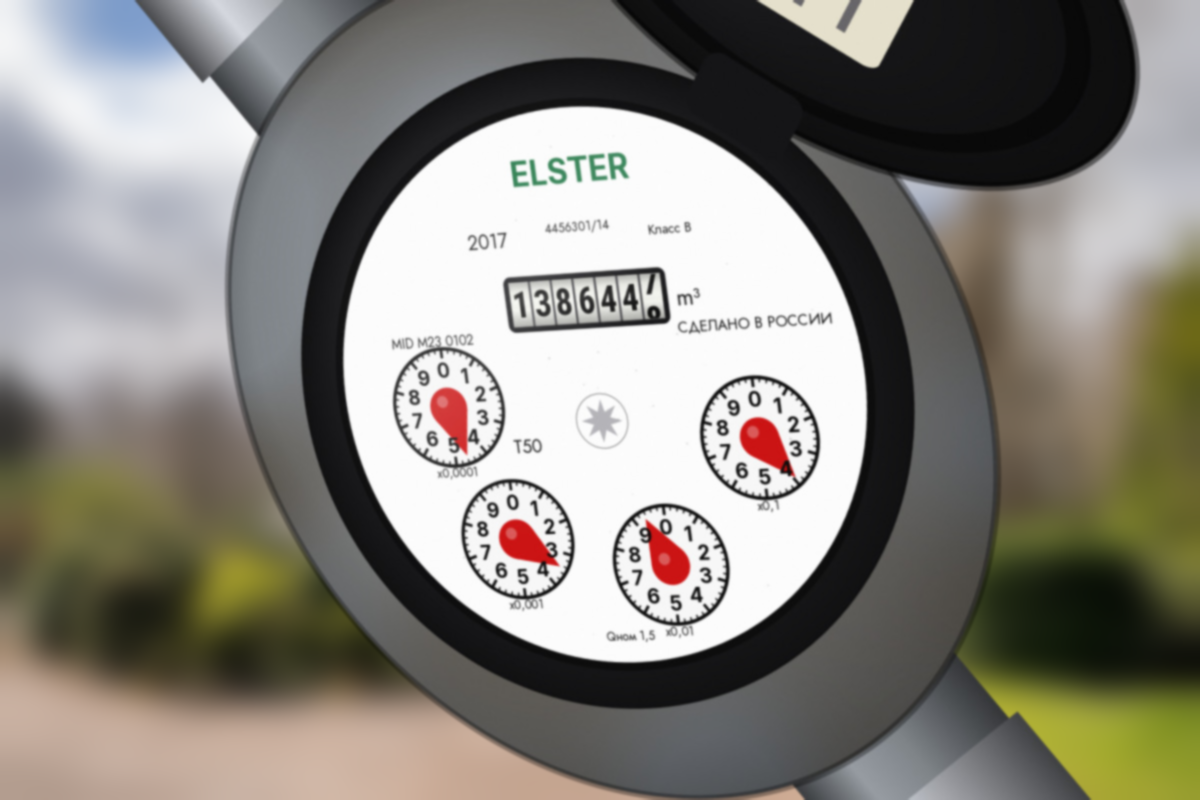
1386447.3934 m³
